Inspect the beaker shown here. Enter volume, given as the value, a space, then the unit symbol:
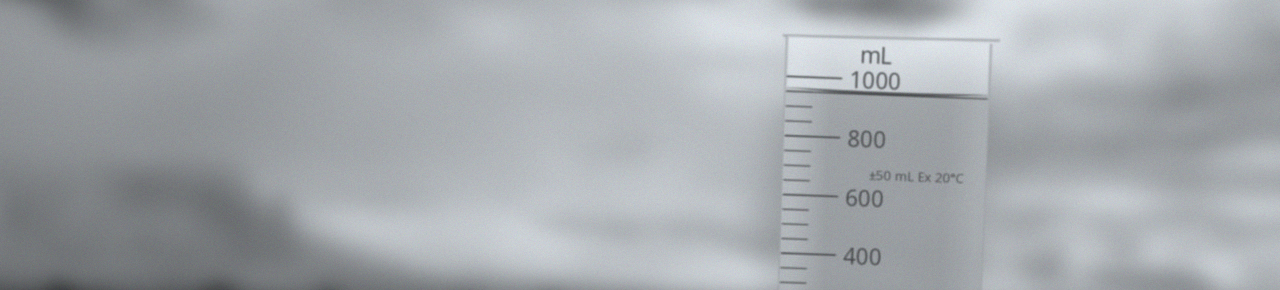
950 mL
